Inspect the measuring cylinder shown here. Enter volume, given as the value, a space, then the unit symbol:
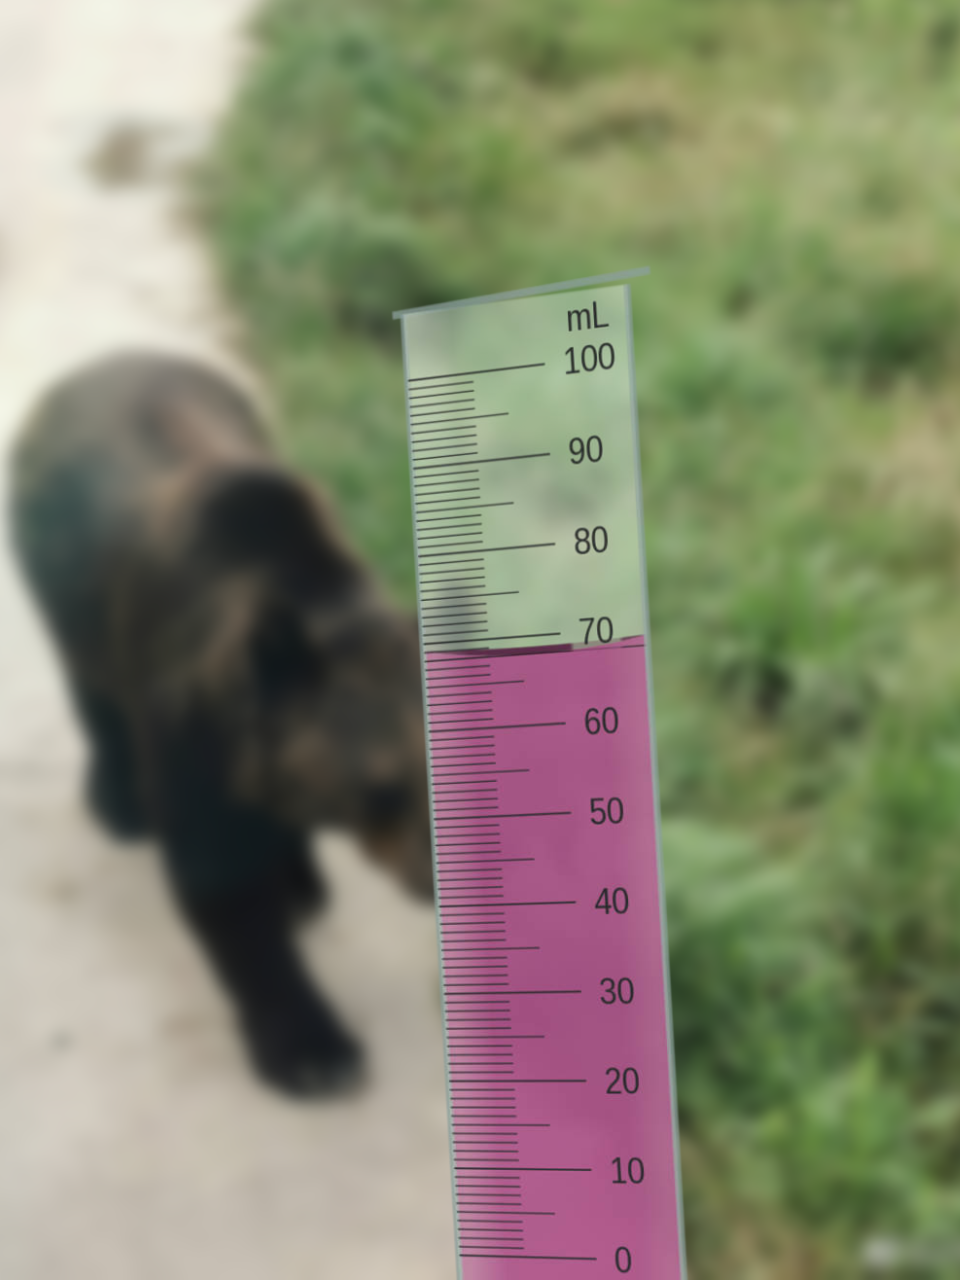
68 mL
